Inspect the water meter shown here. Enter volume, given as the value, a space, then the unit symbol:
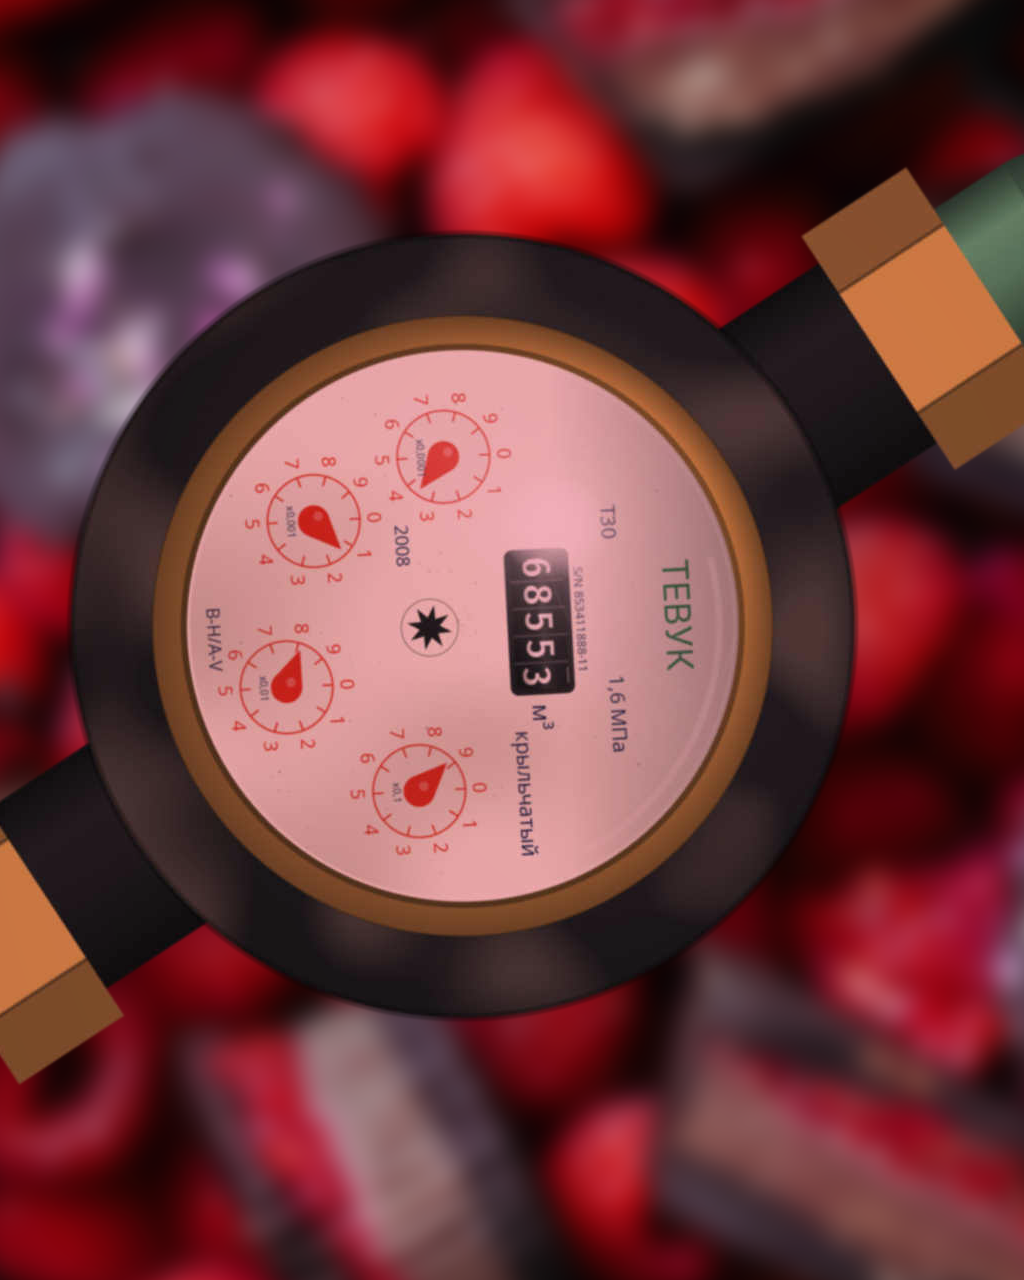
68552.8813 m³
